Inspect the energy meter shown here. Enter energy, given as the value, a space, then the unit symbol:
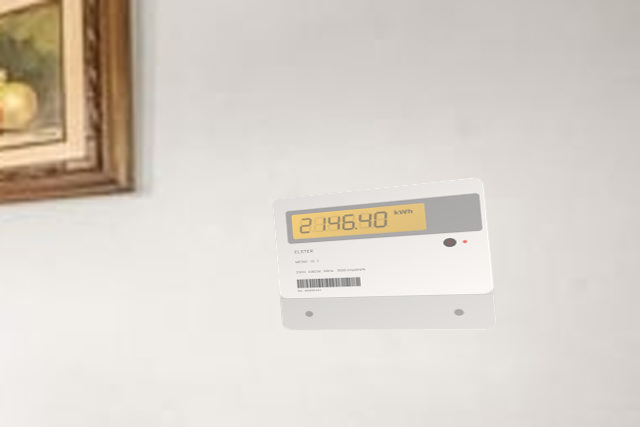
2146.40 kWh
